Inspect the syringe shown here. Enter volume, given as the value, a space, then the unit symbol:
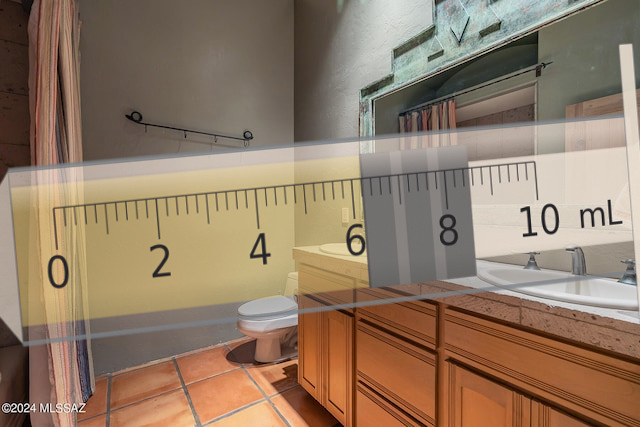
6.2 mL
